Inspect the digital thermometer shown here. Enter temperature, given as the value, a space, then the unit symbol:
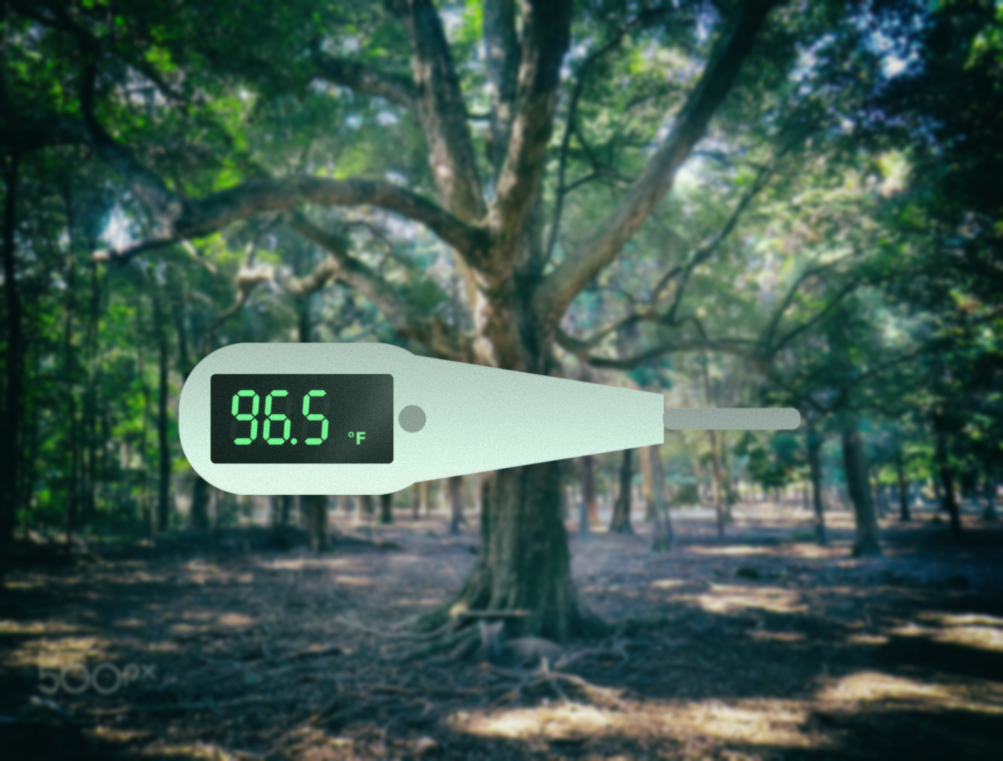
96.5 °F
